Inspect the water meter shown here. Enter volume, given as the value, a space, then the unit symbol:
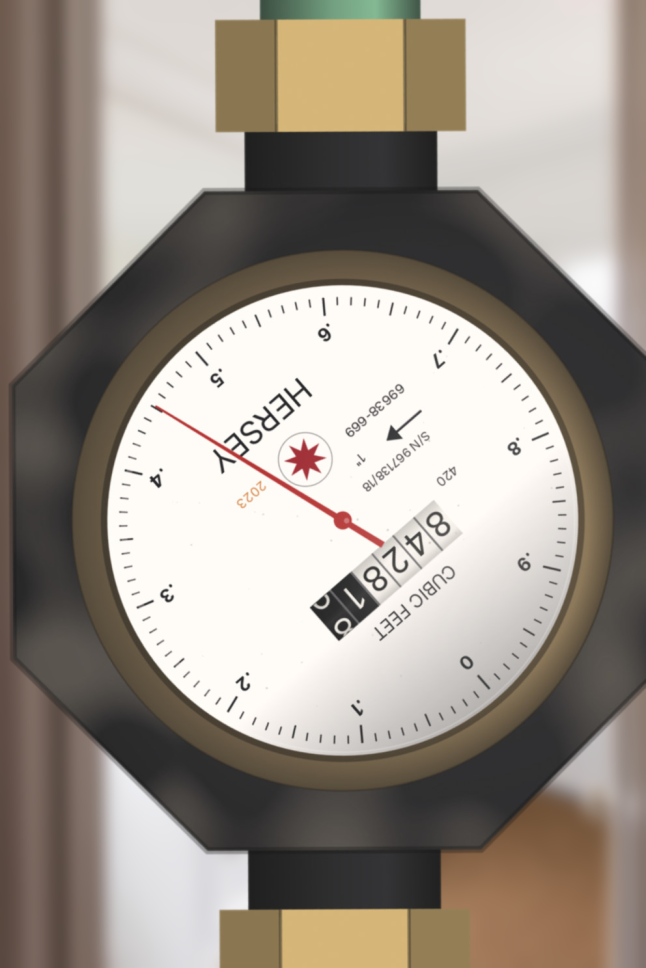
842818.45 ft³
